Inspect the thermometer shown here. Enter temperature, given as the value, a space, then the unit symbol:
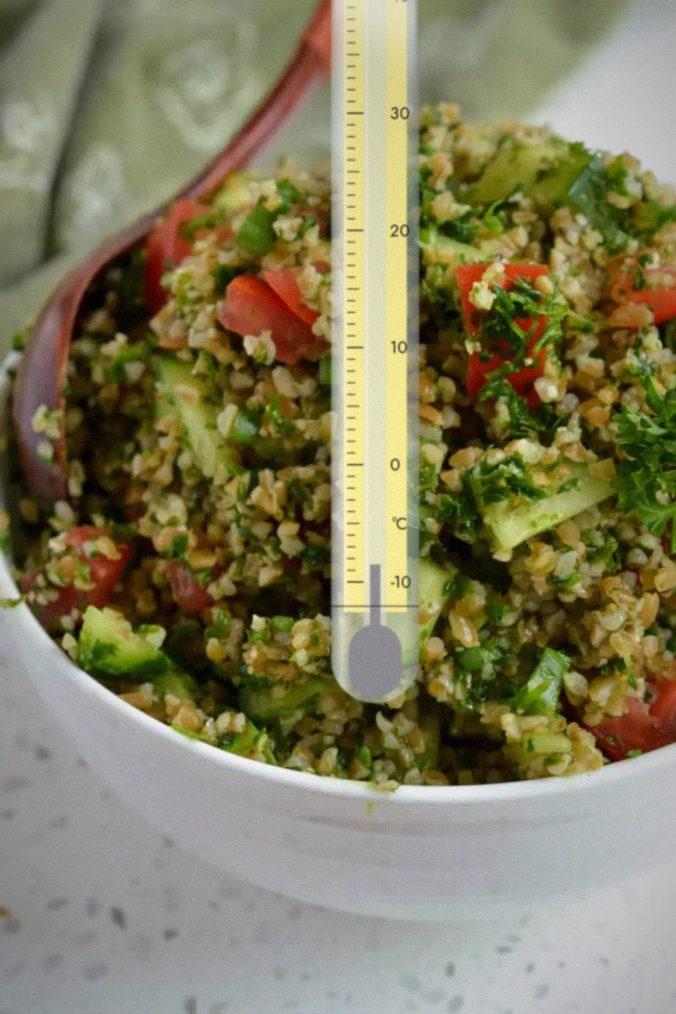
-8.5 °C
